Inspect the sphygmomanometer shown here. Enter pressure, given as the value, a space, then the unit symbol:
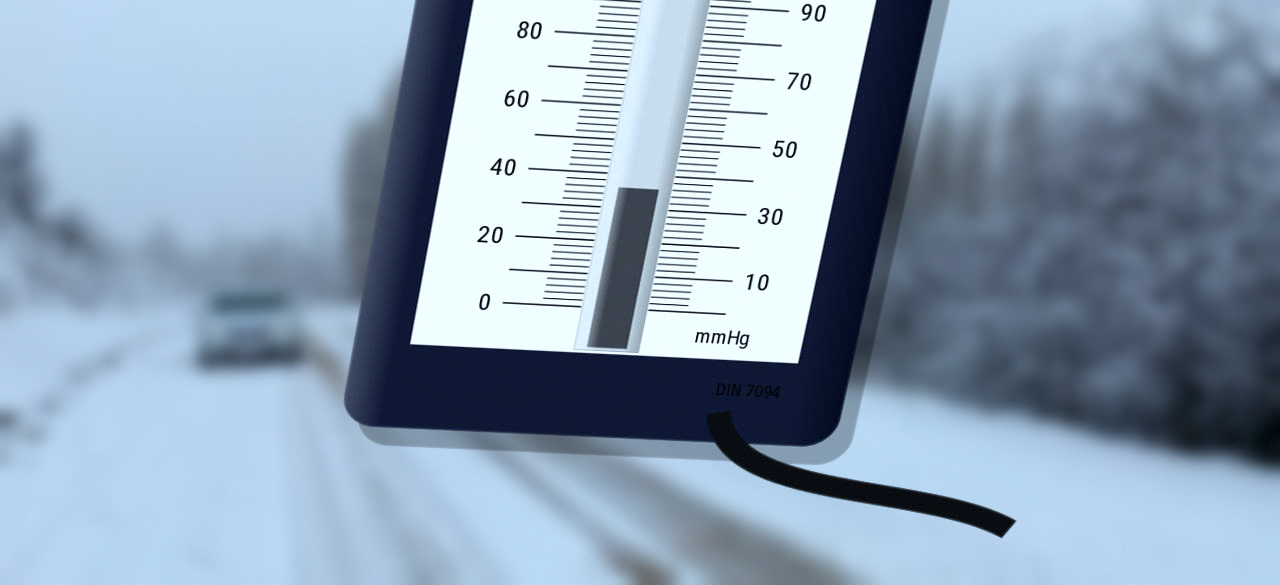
36 mmHg
